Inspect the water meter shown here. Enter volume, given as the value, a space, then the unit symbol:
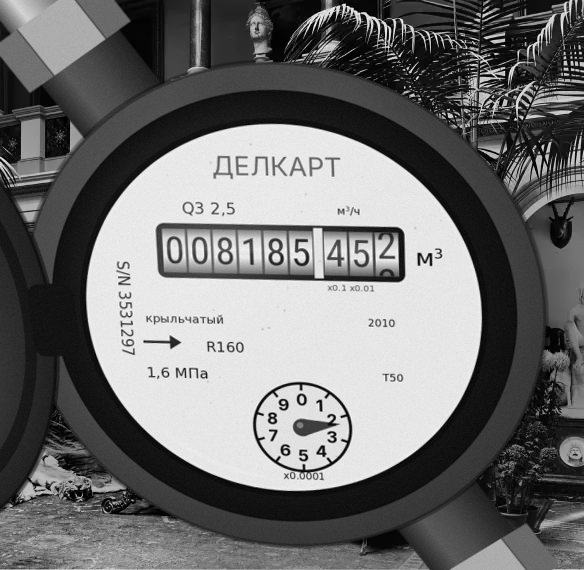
8185.4522 m³
